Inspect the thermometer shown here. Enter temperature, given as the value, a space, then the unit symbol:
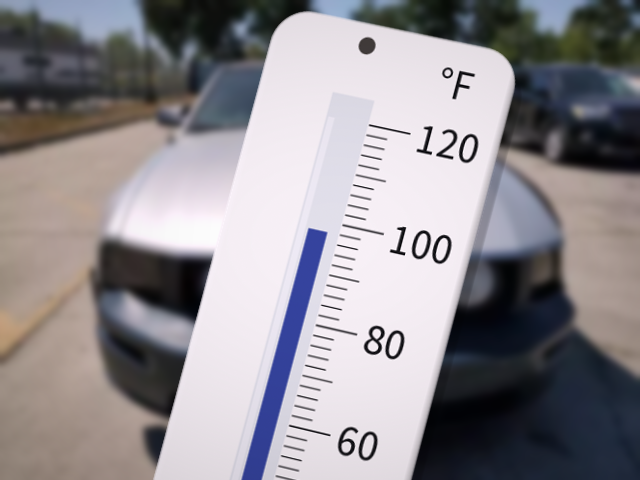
98 °F
